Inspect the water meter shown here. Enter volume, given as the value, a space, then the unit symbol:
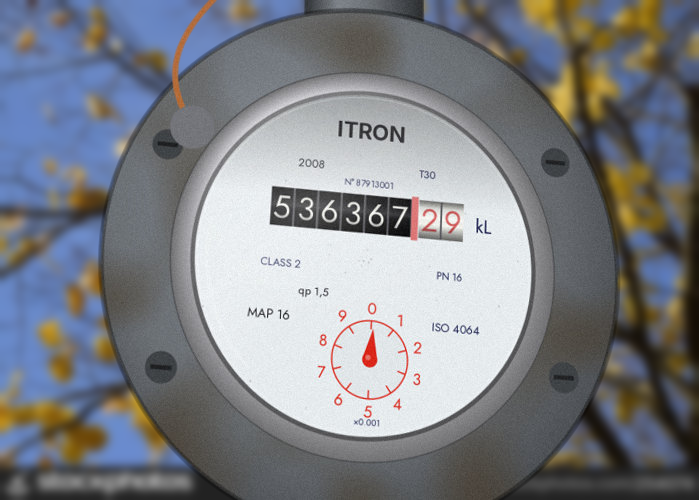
536367.290 kL
